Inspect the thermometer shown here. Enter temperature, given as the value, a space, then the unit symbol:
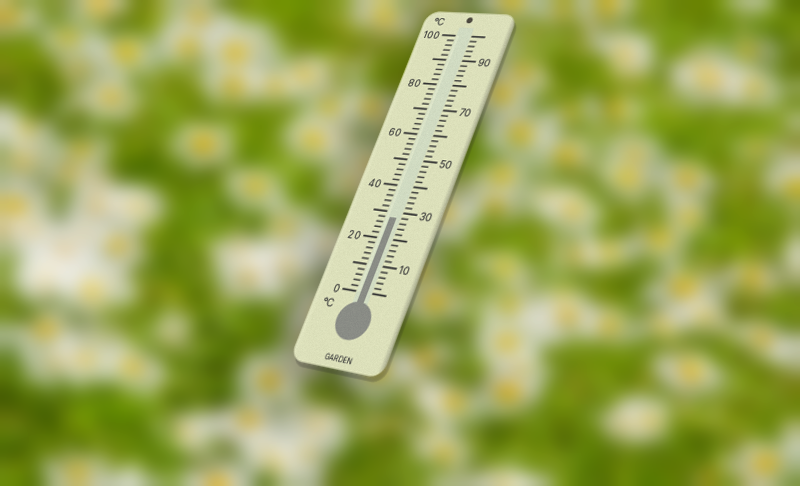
28 °C
